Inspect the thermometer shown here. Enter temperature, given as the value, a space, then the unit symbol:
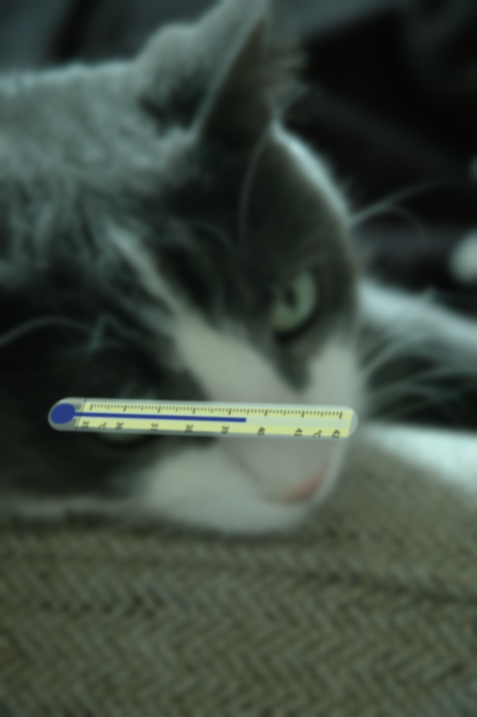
39.5 °C
